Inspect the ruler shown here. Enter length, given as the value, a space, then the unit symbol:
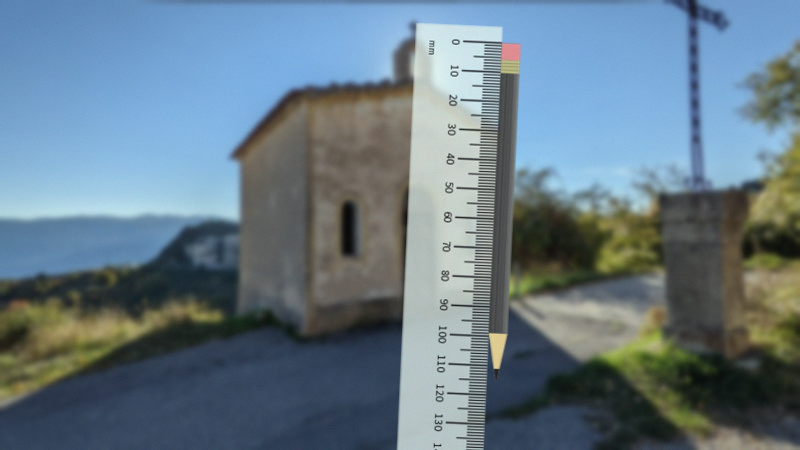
115 mm
